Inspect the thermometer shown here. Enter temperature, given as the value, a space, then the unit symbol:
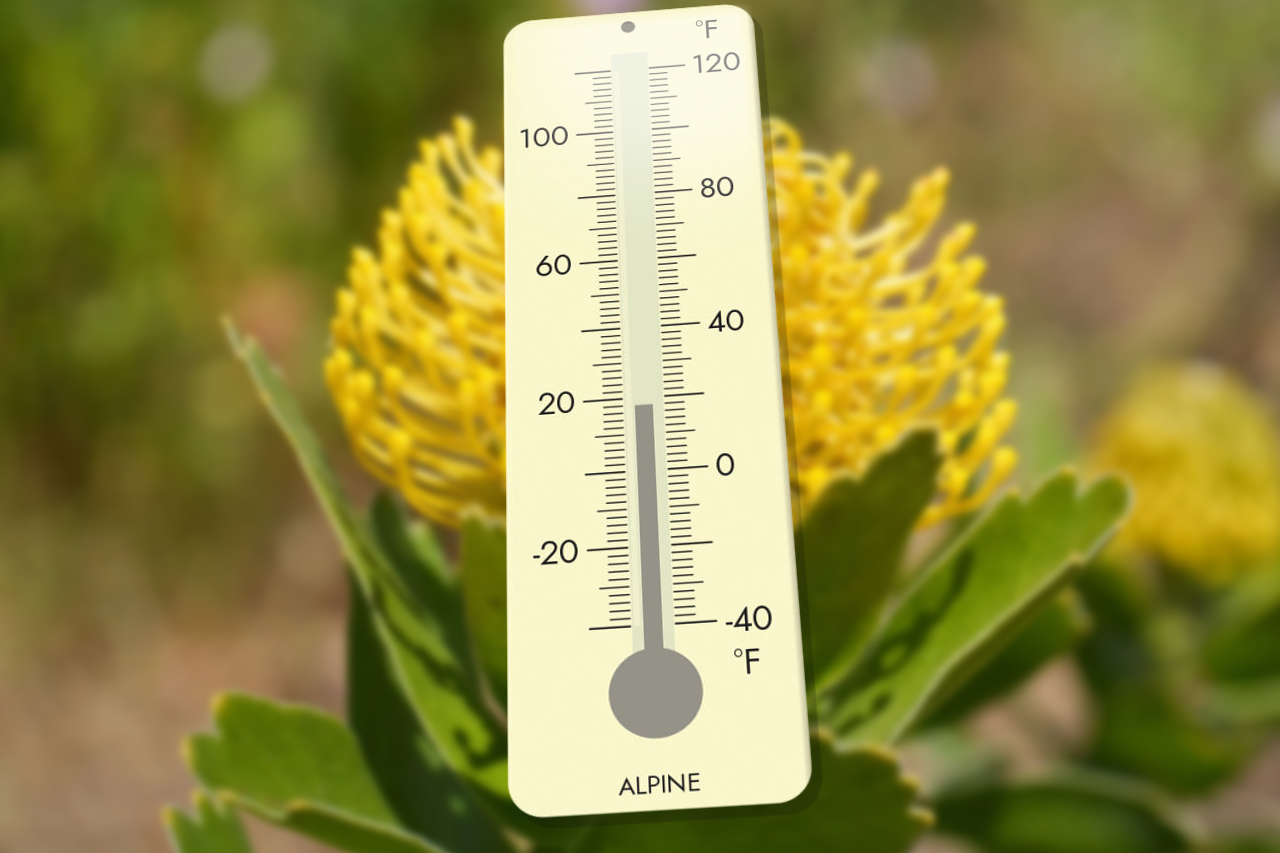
18 °F
